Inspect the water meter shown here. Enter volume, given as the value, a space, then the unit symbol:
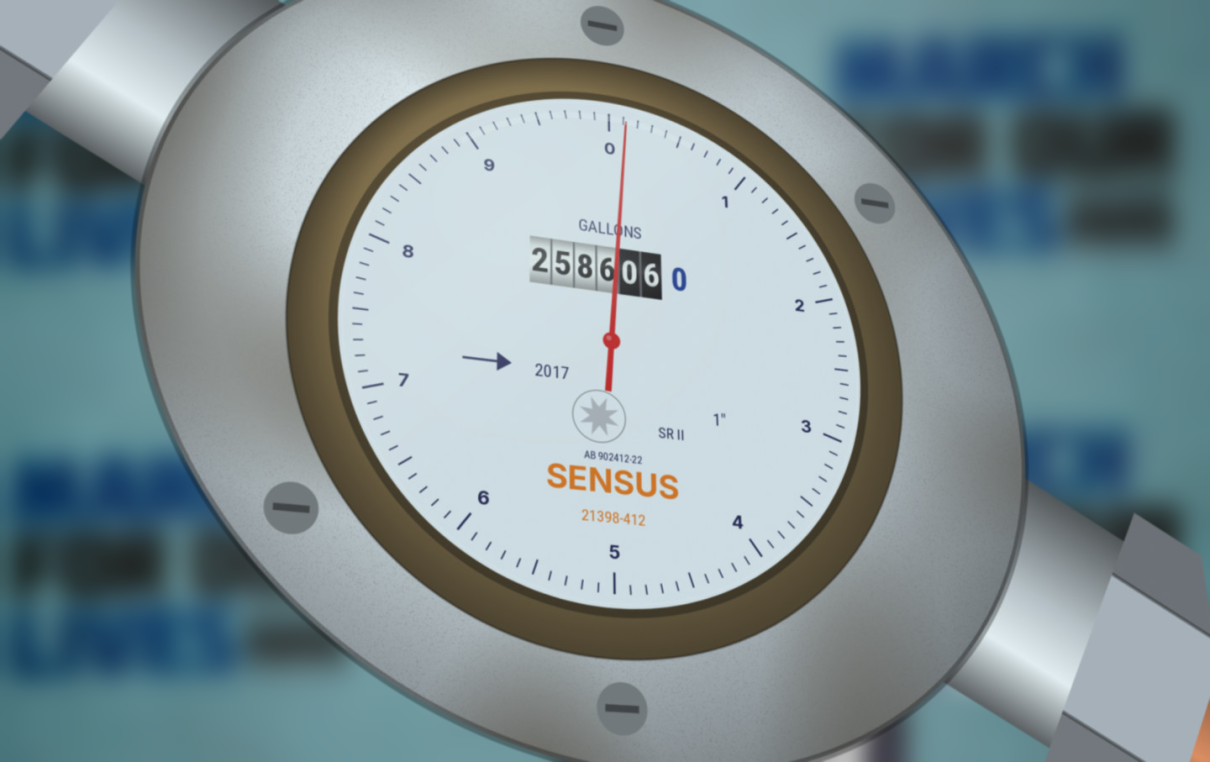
2586060.1 gal
